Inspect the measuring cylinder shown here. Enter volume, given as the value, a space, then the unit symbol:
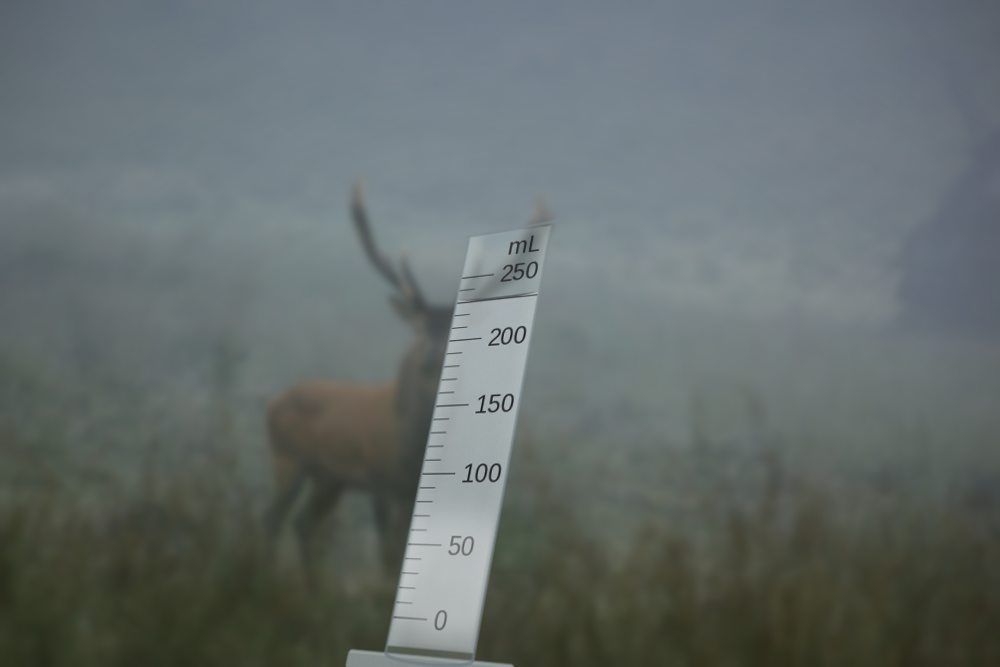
230 mL
